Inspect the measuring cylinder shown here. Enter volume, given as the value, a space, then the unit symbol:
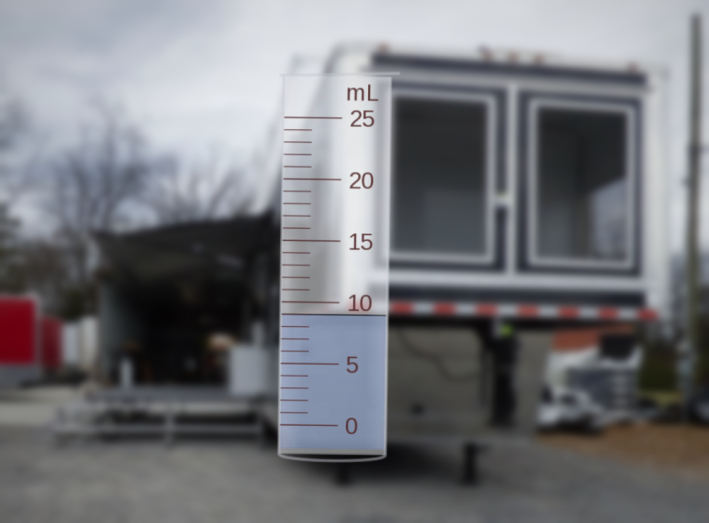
9 mL
